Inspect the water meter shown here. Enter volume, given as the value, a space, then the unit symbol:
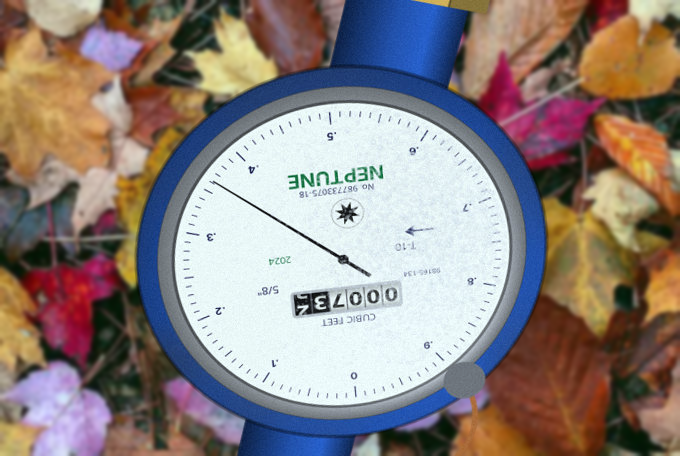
732.36 ft³
